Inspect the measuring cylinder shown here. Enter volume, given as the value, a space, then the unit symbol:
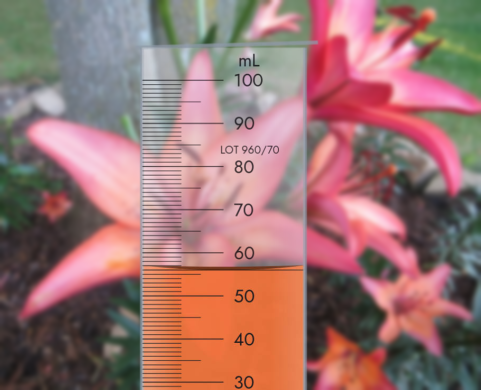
56 mL
